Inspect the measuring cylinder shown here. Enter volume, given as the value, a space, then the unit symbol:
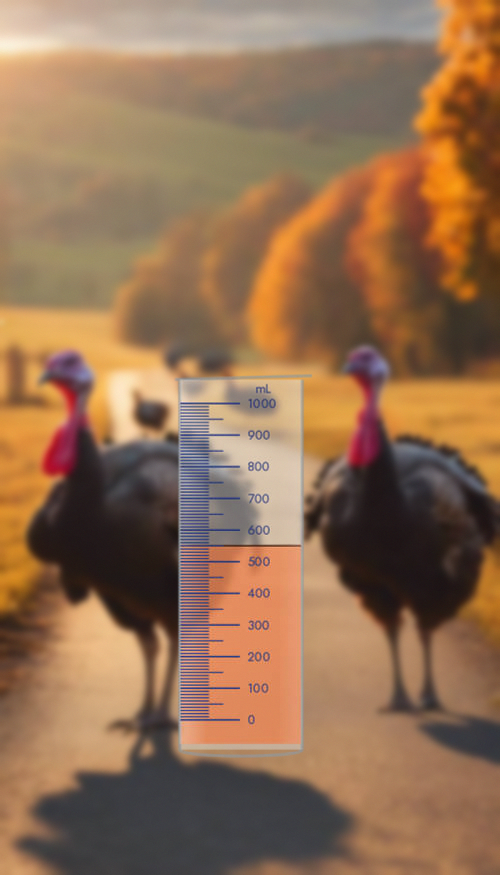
550 mL
